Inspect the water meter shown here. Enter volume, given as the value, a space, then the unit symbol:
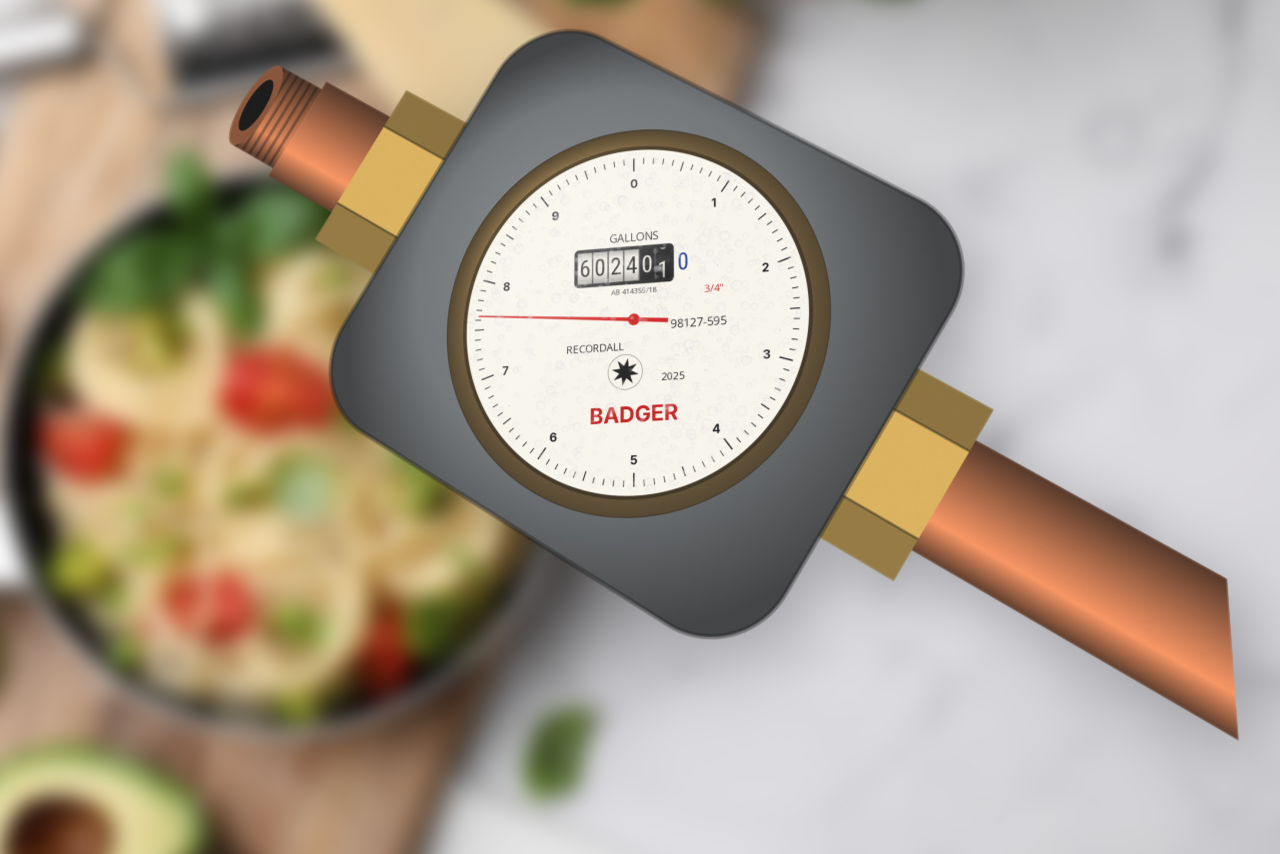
6024007.6 gal
